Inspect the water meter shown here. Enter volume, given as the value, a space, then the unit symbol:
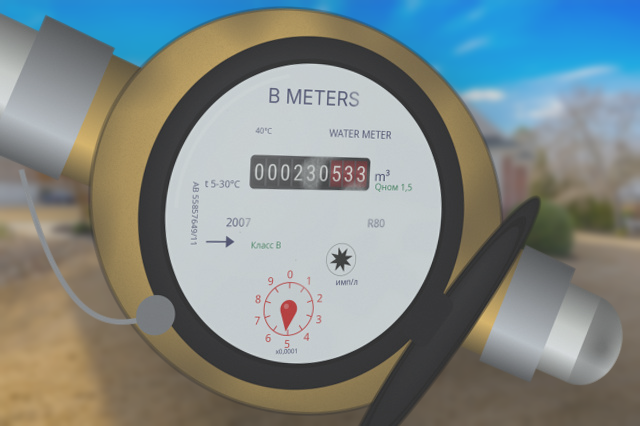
230.5335 m³
